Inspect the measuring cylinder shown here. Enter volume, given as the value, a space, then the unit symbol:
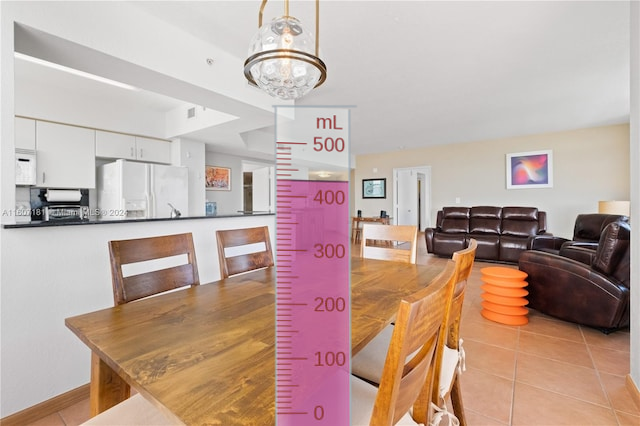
430 mL
